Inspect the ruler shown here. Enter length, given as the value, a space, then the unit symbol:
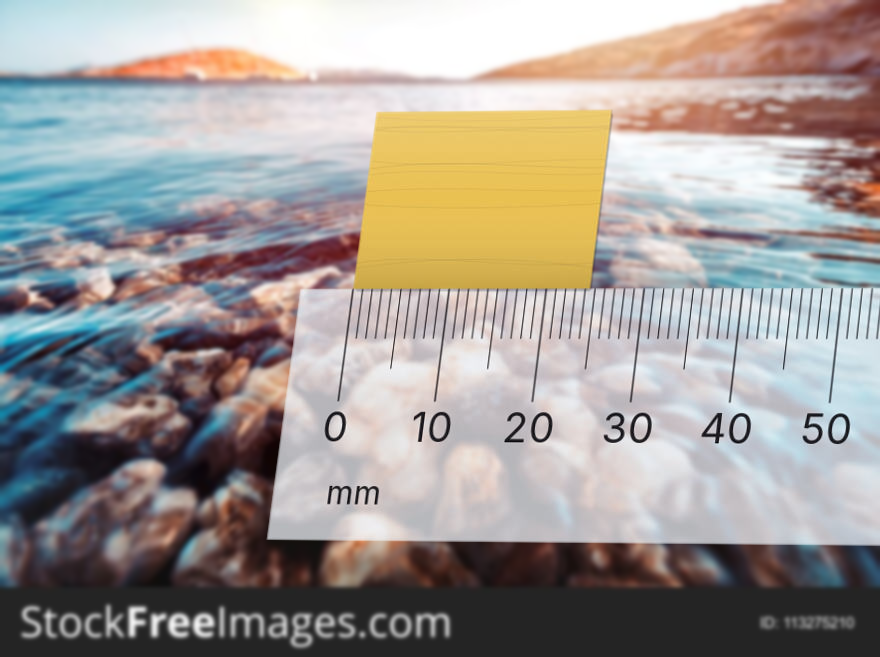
24.5 mm
